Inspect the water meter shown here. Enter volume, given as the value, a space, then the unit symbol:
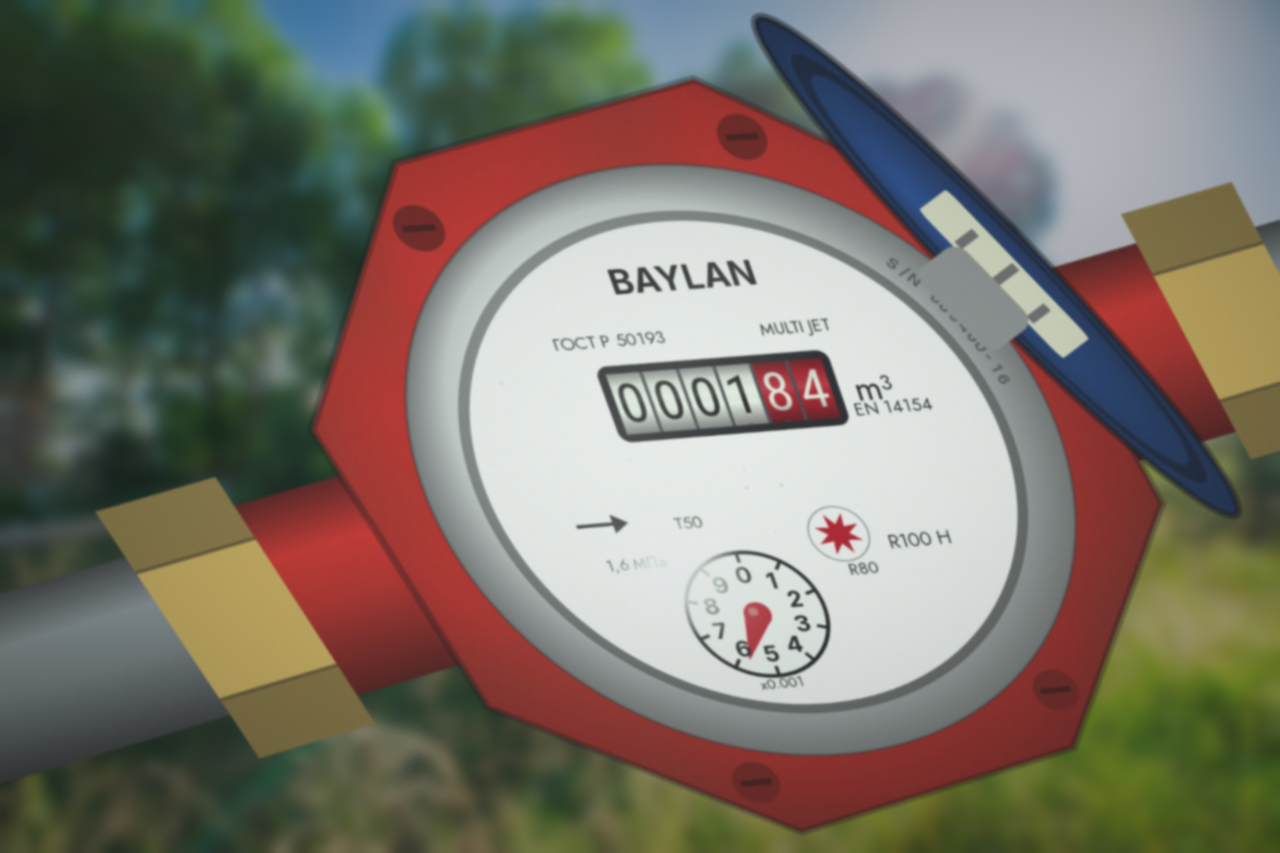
1.845 m³
